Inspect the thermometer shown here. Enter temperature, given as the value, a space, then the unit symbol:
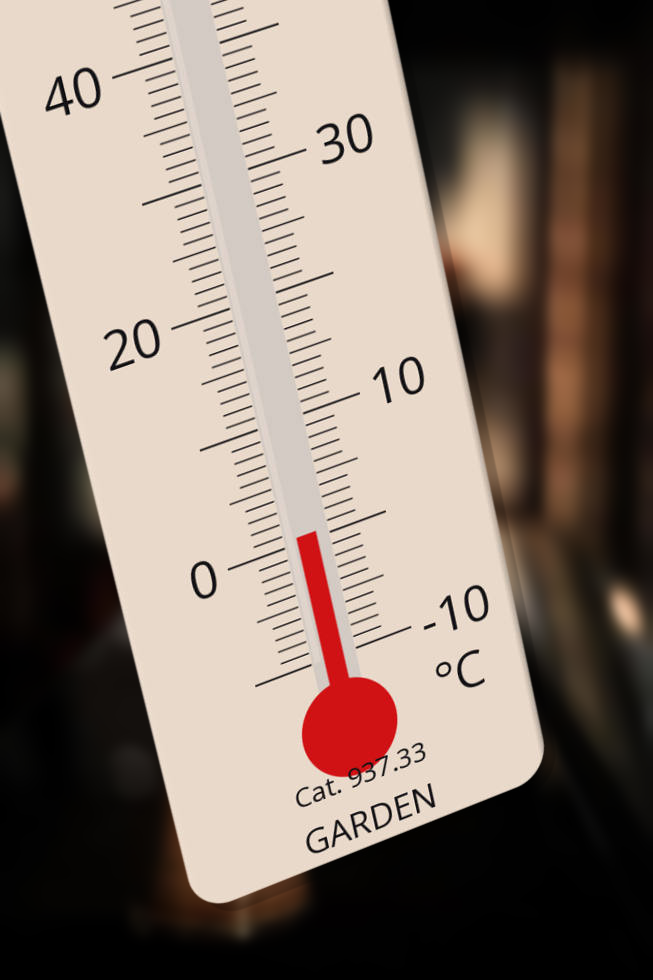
0.5 °C
